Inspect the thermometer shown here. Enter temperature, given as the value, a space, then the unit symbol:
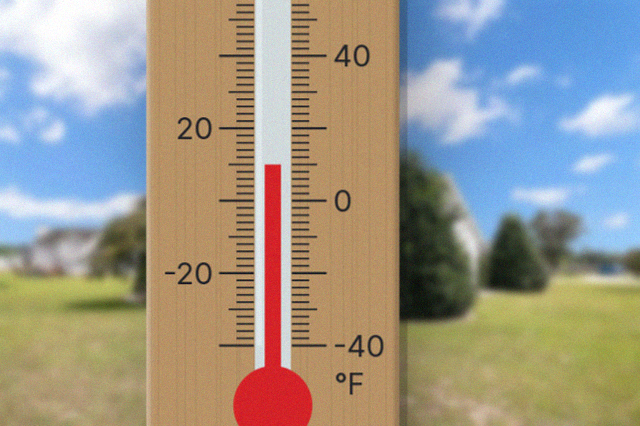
10 °F
